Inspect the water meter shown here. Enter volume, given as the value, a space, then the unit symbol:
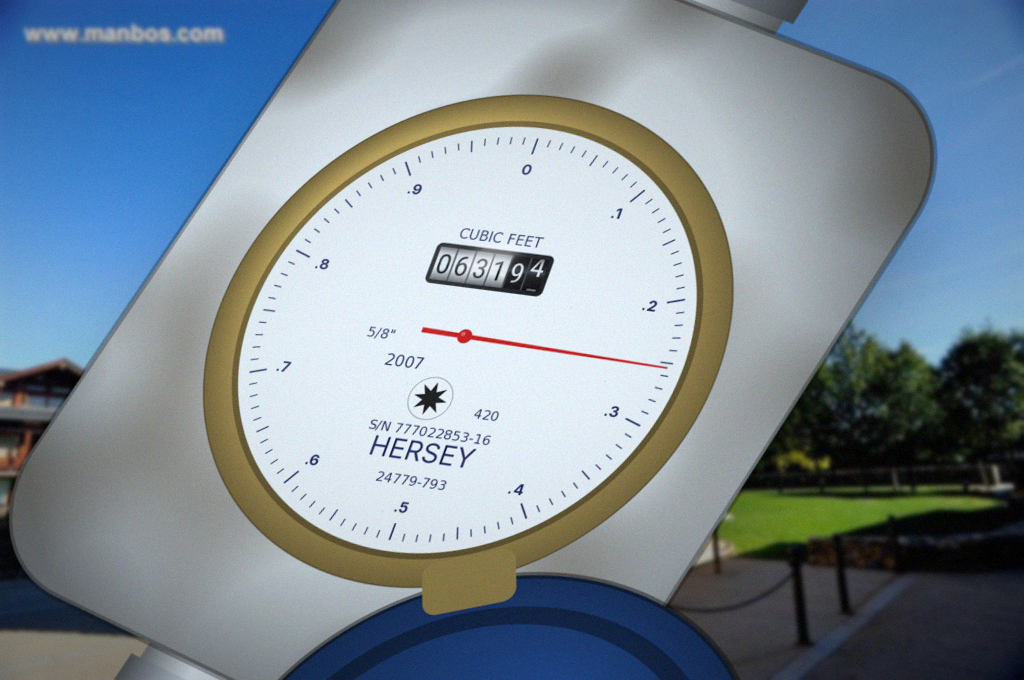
63194.25 ft³
